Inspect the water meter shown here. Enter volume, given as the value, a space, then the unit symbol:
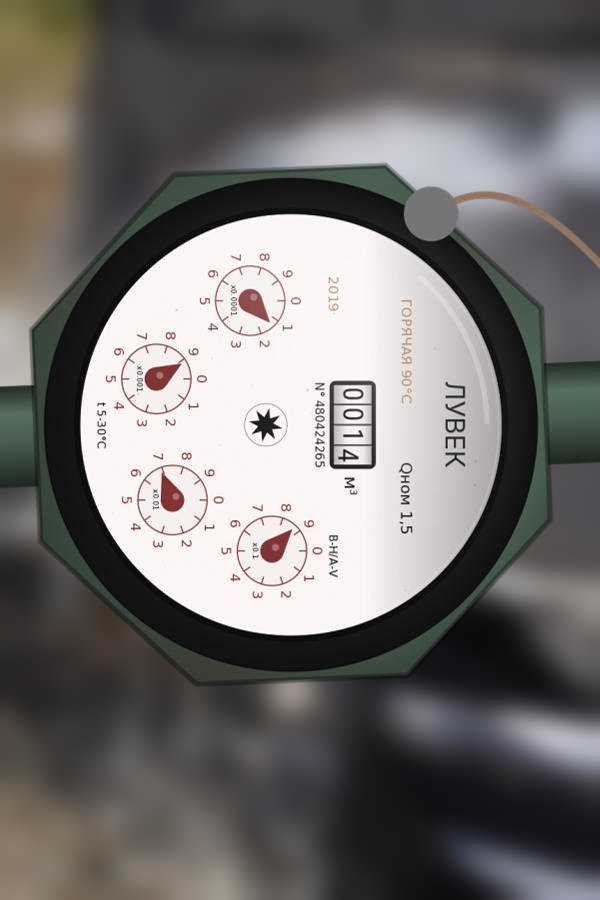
13.8691 m³
